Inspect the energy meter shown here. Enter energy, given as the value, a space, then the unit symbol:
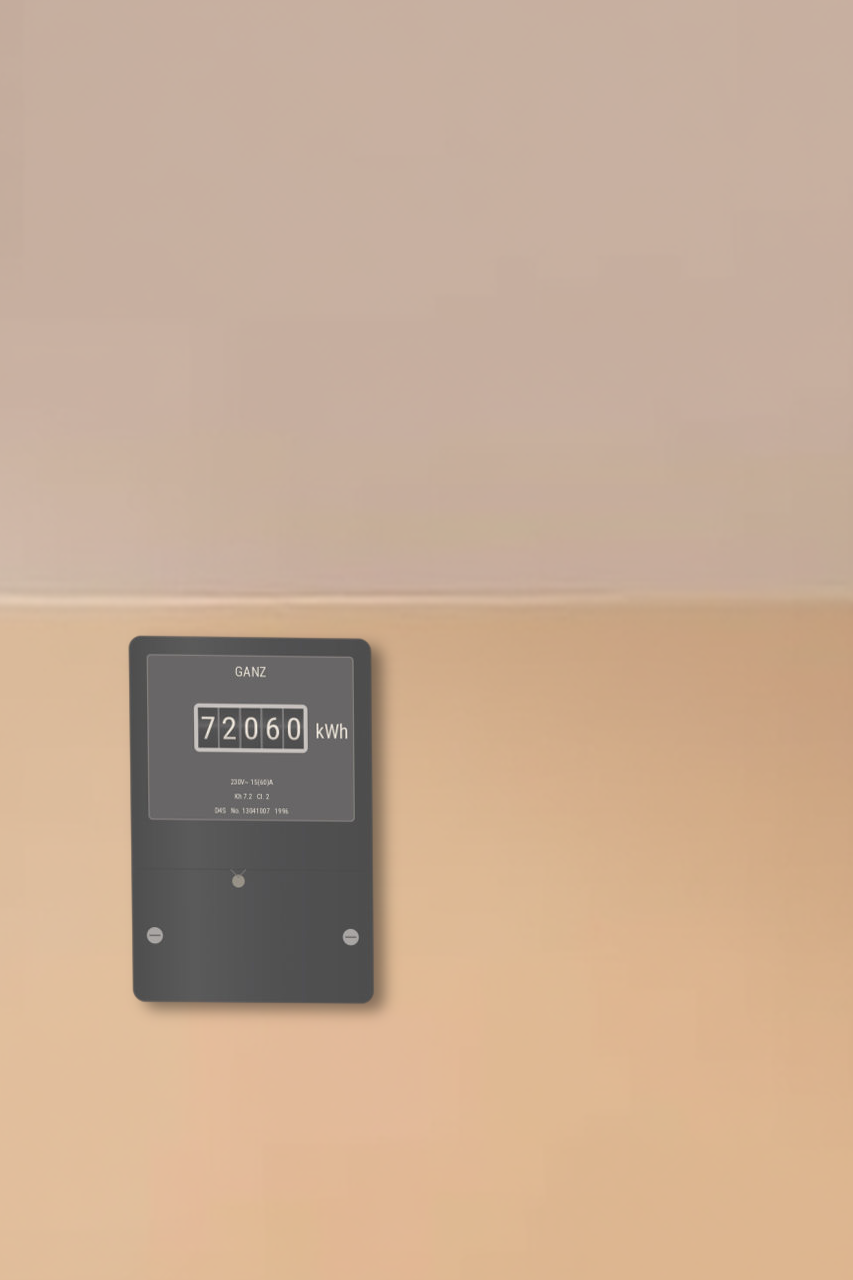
72060 kWh
